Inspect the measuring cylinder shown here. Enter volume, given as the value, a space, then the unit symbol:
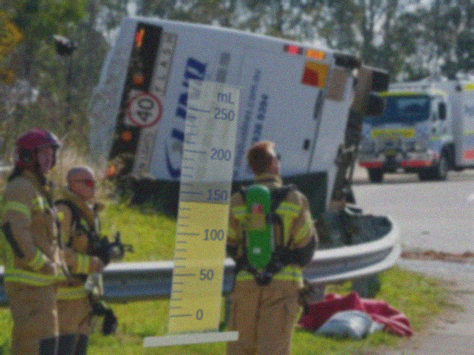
140 mL
